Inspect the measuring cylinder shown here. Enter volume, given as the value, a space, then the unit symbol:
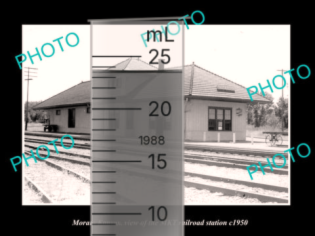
23.5 mL
